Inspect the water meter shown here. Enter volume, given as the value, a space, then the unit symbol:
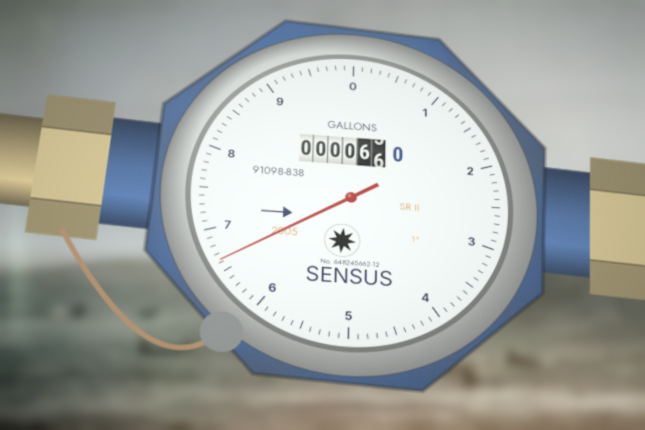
656.6 gal
